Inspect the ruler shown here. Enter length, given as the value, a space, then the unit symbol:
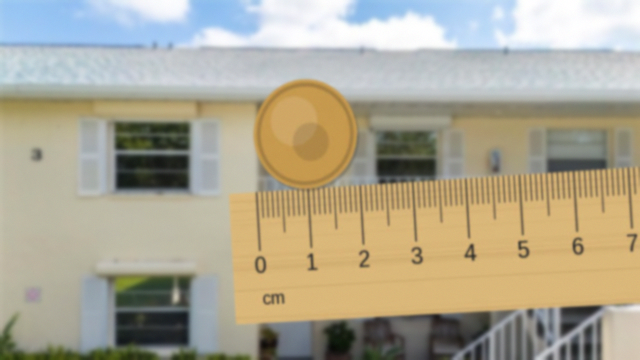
2 cm
